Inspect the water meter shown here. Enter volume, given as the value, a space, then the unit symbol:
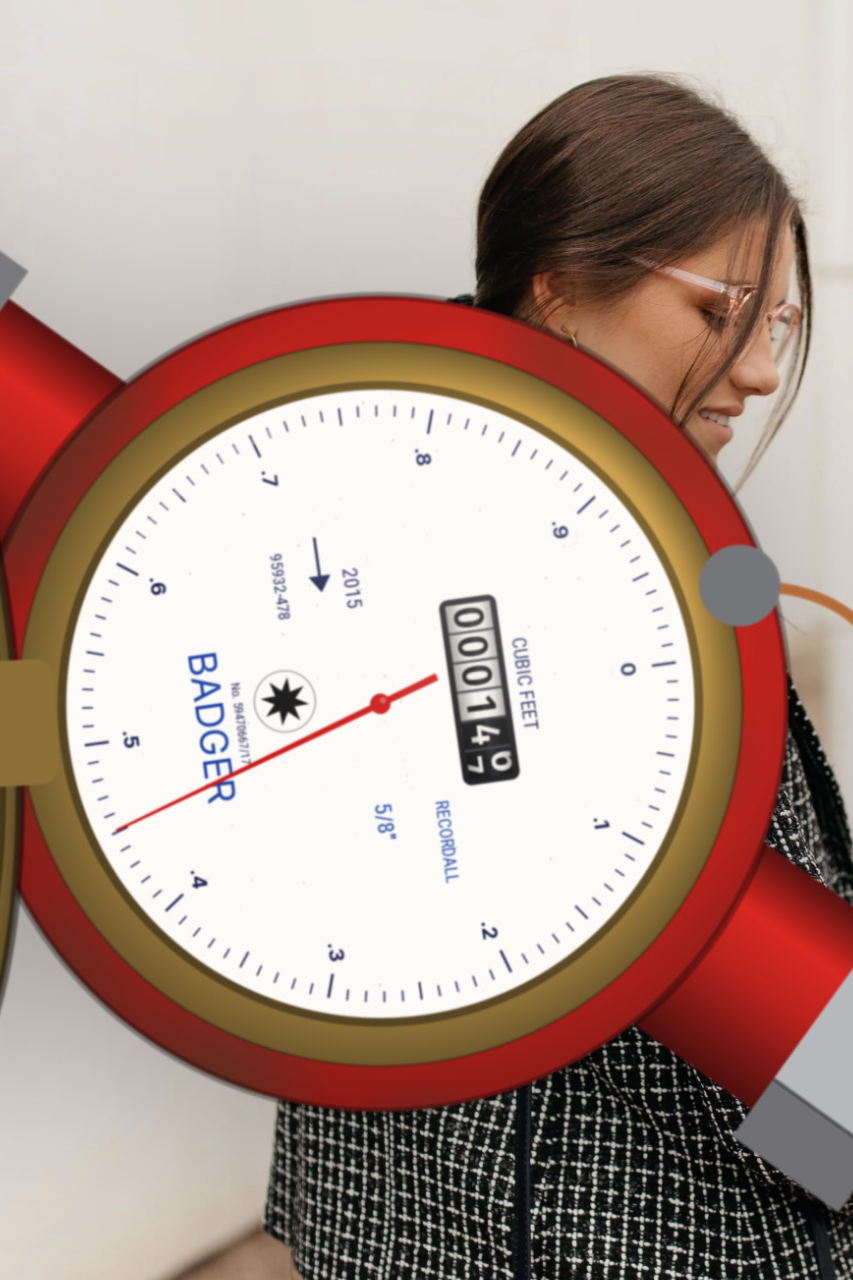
146.45 ft³
